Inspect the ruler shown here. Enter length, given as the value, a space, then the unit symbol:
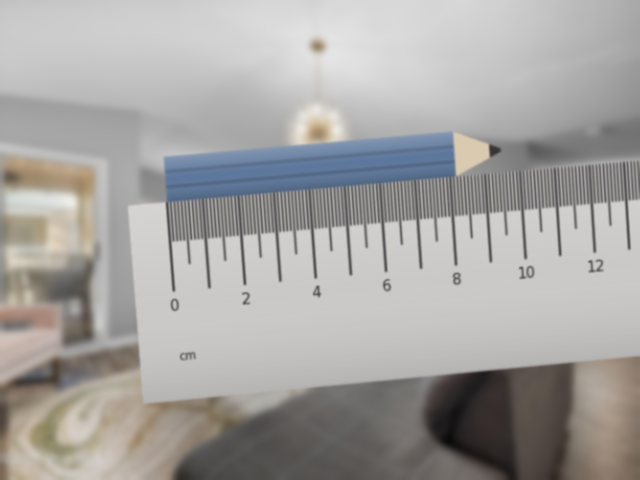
9.5 cm
